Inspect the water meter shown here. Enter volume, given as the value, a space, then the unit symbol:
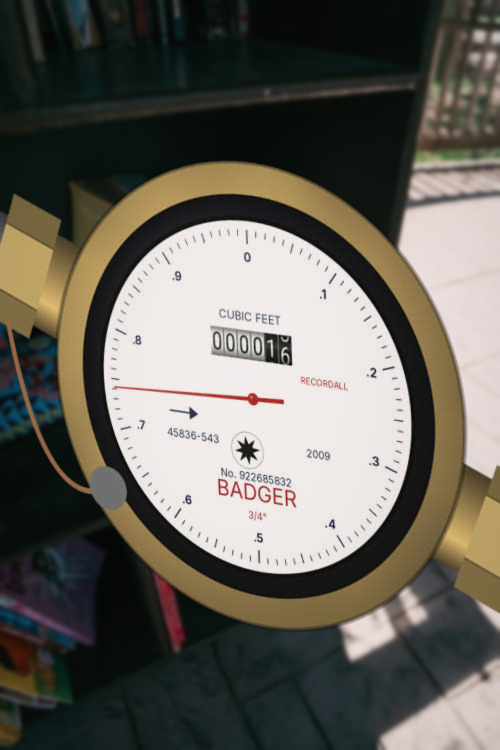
15.74 ft³
